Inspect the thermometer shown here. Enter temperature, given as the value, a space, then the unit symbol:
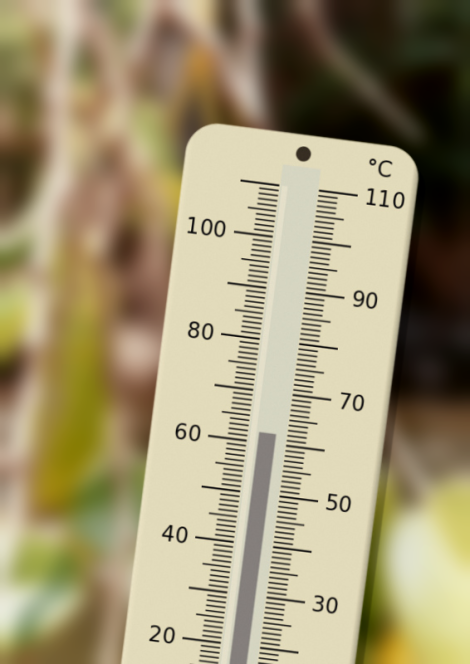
62 °C
